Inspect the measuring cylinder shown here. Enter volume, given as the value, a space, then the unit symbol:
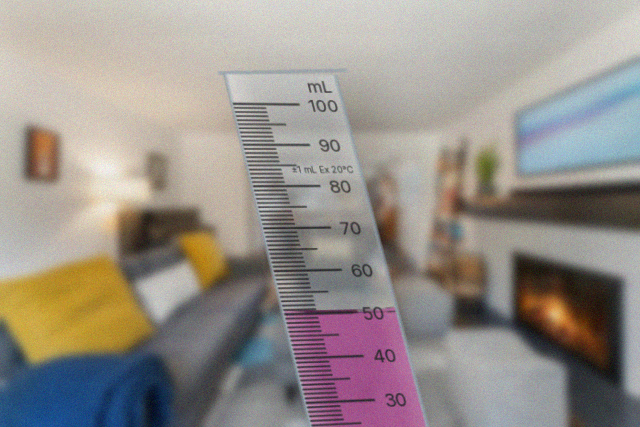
50 mL
